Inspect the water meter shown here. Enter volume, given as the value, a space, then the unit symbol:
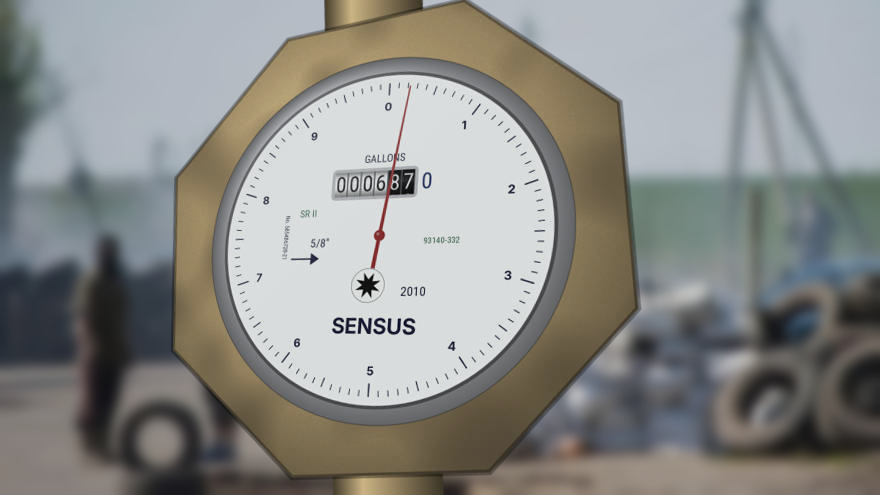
6870.2 gal
